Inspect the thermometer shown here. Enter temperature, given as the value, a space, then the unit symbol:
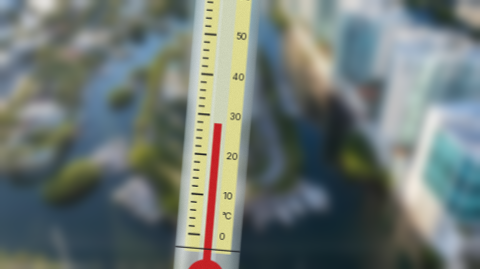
28 °C
